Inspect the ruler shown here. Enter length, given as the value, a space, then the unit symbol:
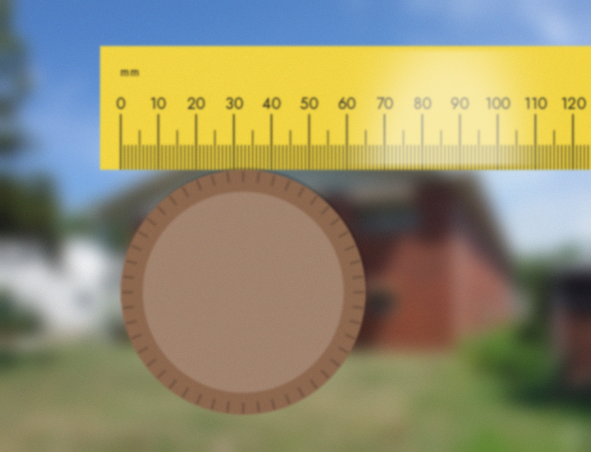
65 mm
